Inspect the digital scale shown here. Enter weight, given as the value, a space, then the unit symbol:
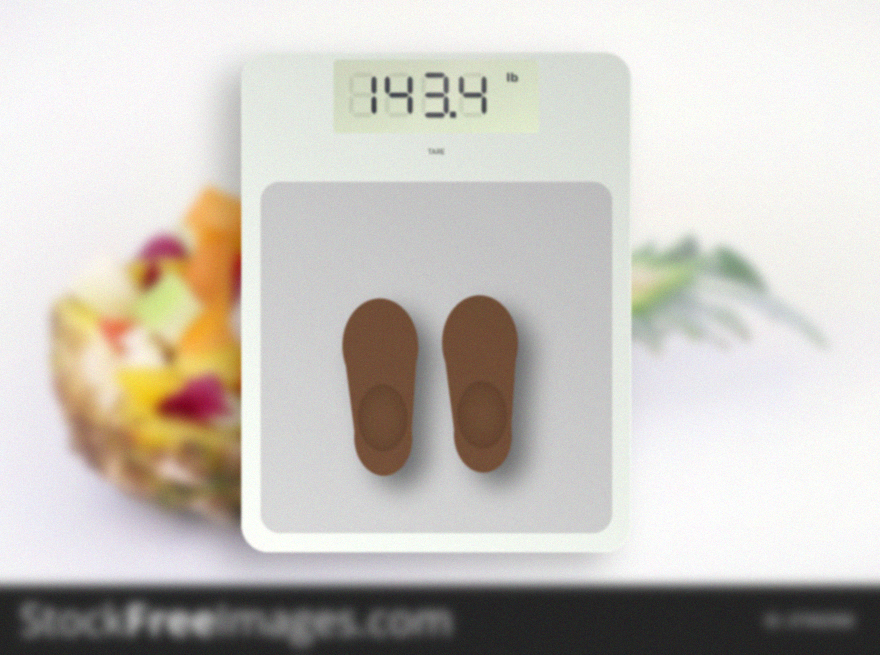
143.4 lb
